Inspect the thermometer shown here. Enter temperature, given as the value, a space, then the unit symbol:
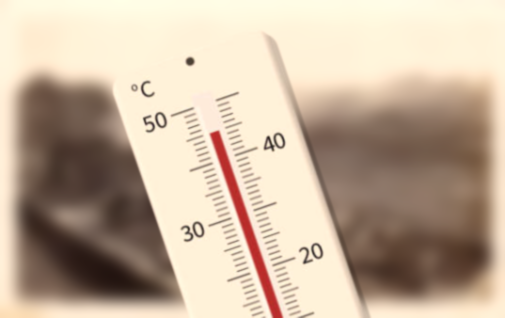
45 °C
